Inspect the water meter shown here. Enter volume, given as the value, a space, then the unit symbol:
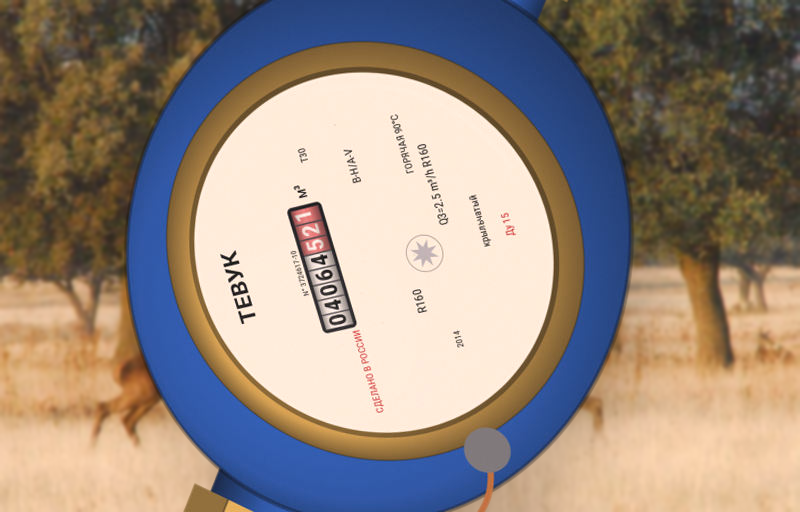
4064.521 m³
